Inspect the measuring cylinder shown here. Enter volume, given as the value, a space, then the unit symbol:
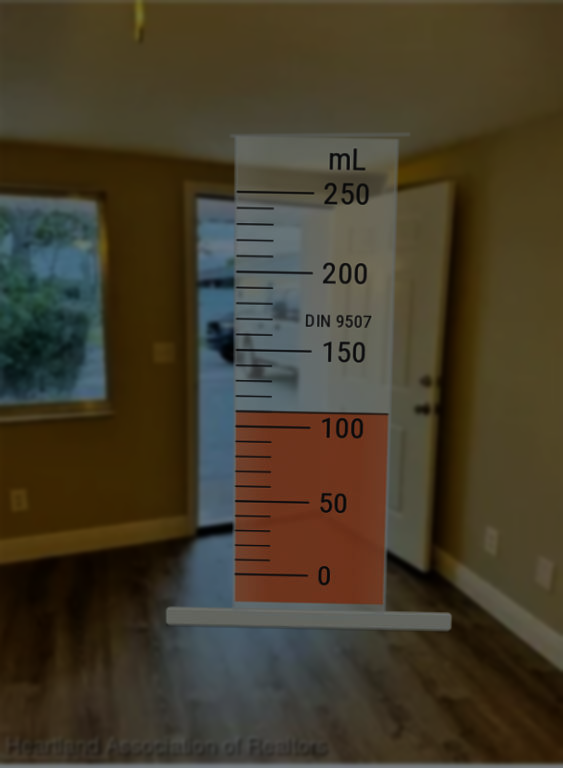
110 mL
